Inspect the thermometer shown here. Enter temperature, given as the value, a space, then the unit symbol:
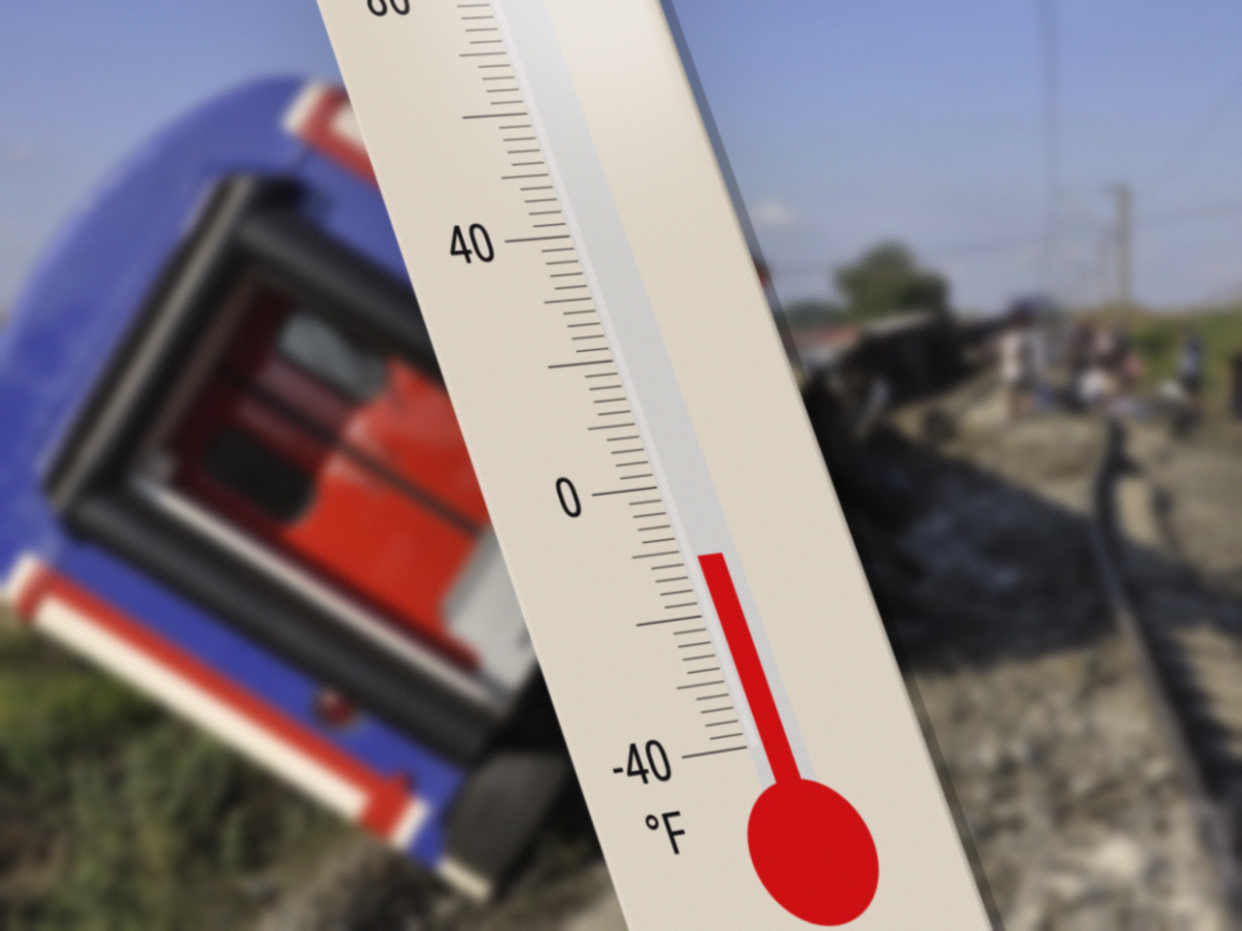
-11 °F
